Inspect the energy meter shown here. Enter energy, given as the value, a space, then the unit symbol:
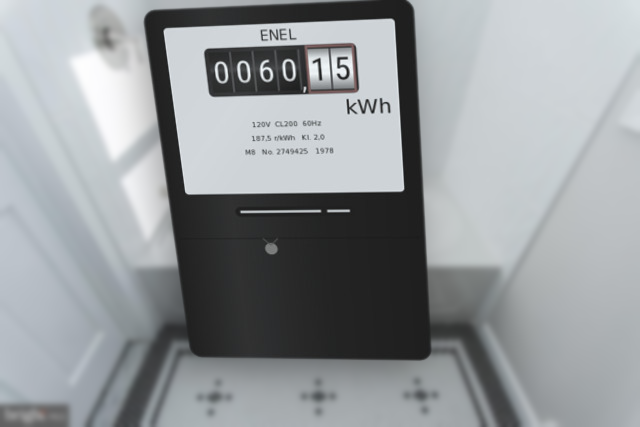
60.15 kWh
